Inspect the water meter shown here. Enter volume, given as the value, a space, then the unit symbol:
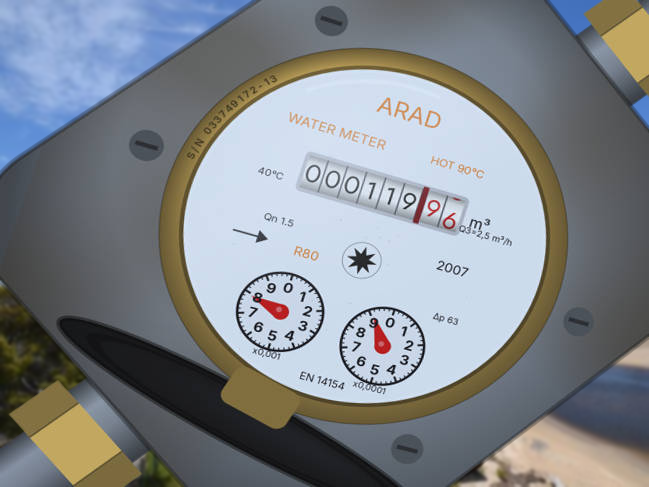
119.9579 m³
